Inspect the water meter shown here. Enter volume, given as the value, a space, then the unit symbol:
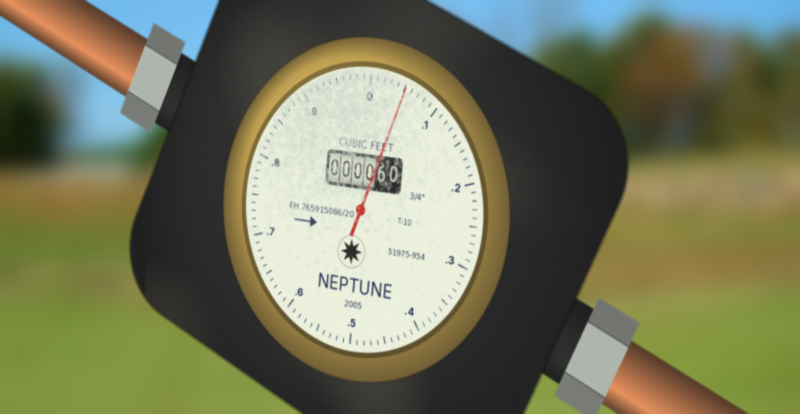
60.05 ft³
